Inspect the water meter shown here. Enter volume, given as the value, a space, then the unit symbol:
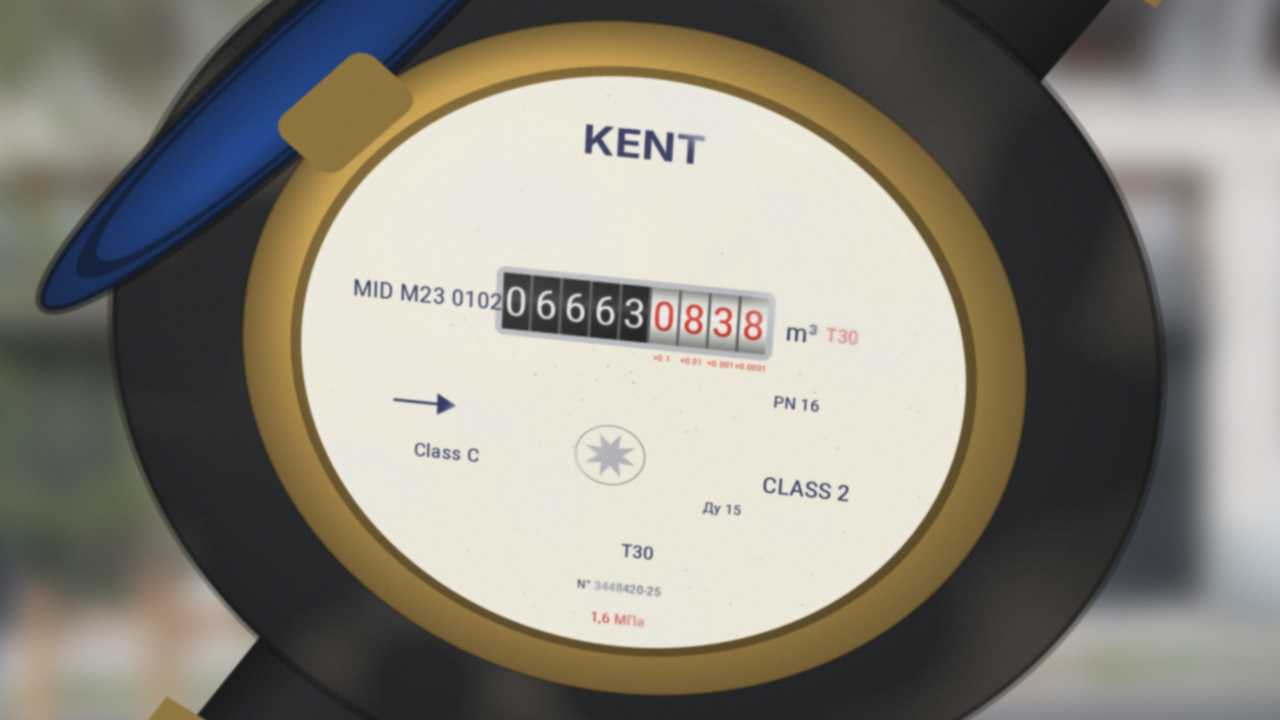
6663.0838 m³
